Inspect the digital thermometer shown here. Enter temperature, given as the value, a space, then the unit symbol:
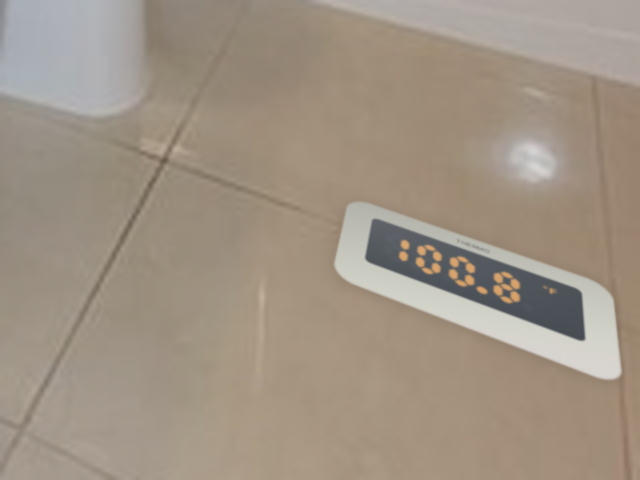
100.8 °F
